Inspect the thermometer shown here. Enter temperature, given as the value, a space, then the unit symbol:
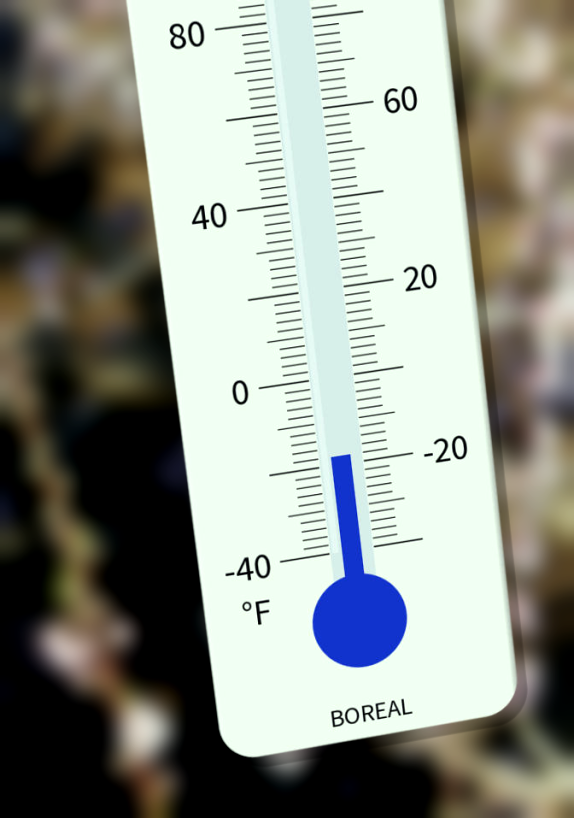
-18 °F
